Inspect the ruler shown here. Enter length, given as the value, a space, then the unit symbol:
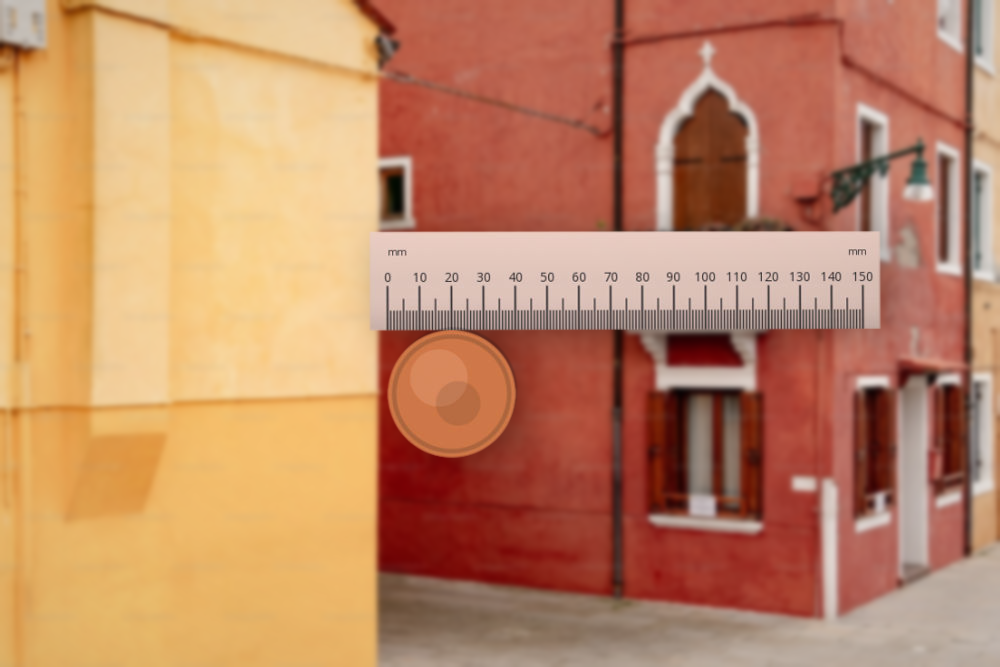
40 mm
